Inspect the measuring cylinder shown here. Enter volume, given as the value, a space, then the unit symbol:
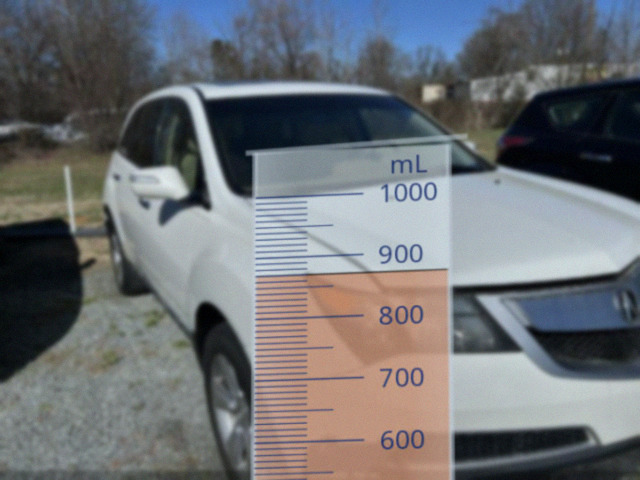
870 mL
